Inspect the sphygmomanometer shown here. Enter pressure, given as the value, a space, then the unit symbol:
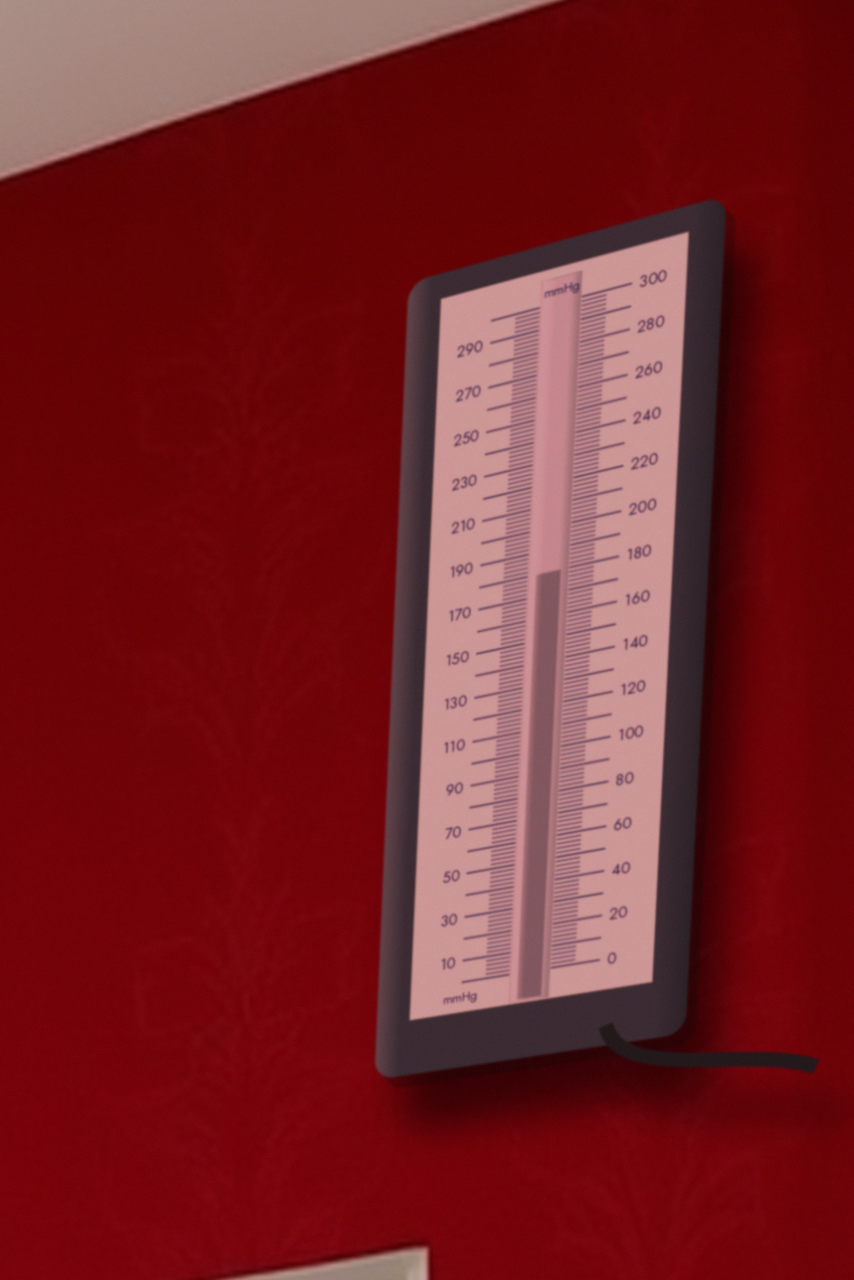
180 mmHg
